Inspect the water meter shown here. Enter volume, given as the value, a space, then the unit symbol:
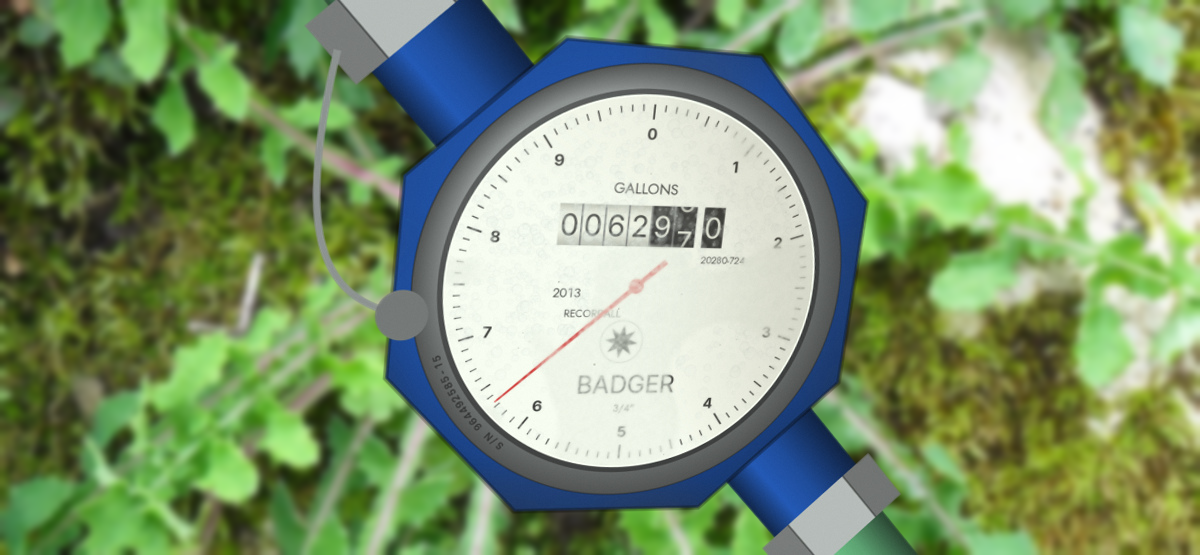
62966.3 gal
